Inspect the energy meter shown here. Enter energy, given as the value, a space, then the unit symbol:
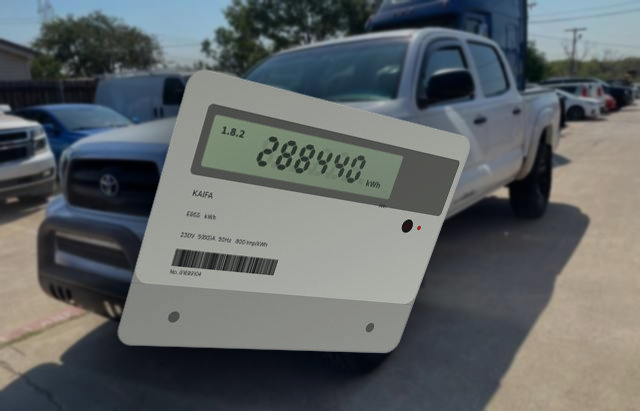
288440 kWh
